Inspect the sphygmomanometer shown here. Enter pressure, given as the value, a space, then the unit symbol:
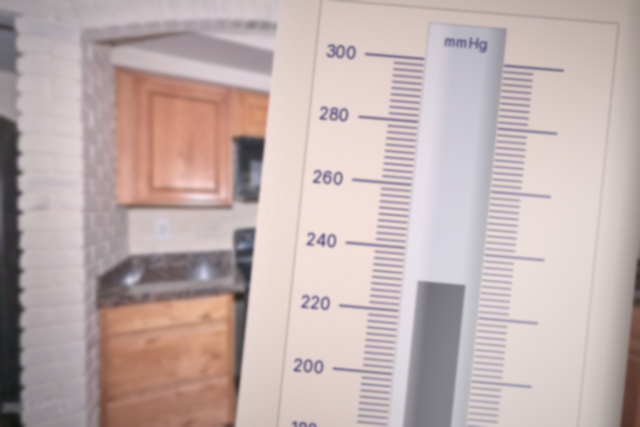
230 mmHg
